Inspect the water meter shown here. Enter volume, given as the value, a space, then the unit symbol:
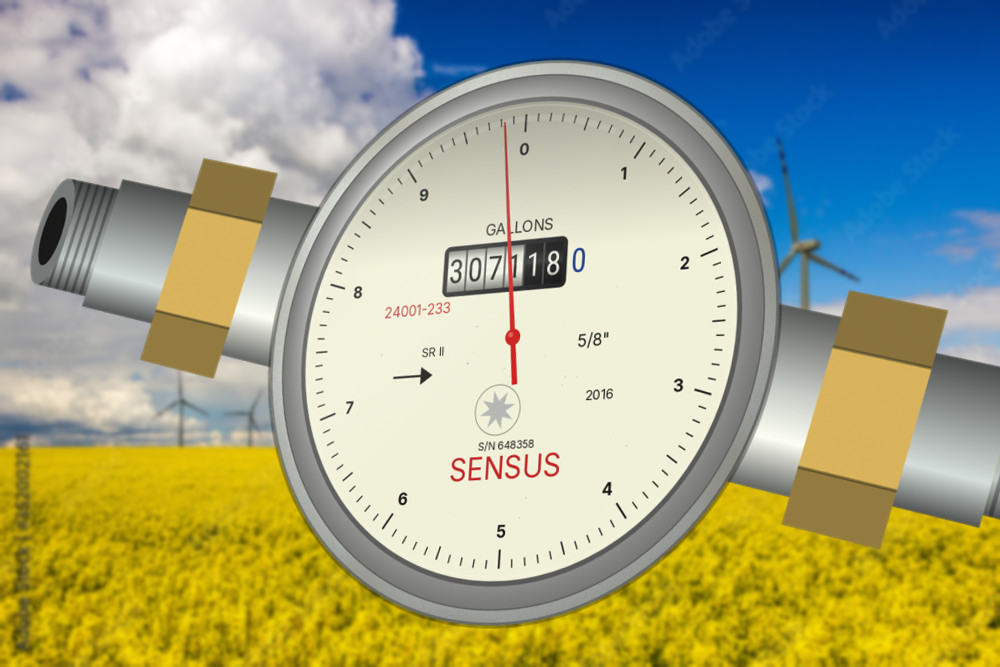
3071179.8 gal
